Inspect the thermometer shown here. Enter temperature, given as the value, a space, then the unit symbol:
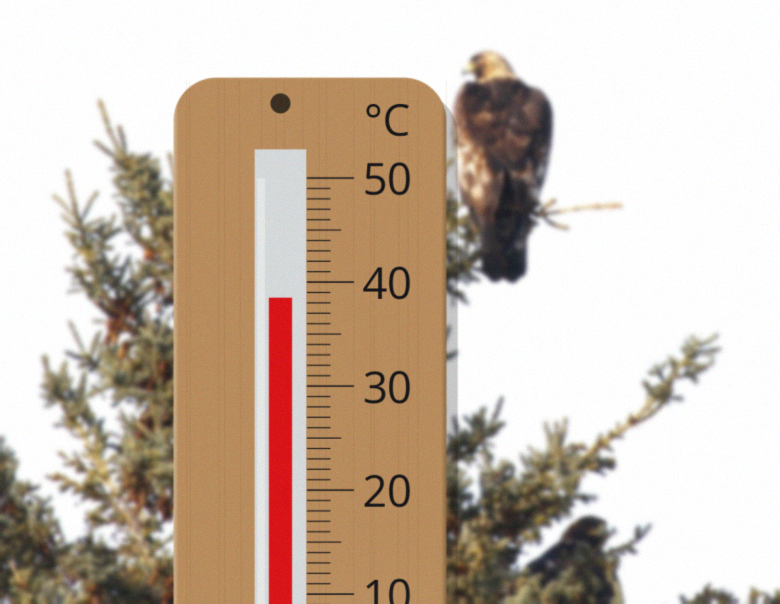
38.5 °C
